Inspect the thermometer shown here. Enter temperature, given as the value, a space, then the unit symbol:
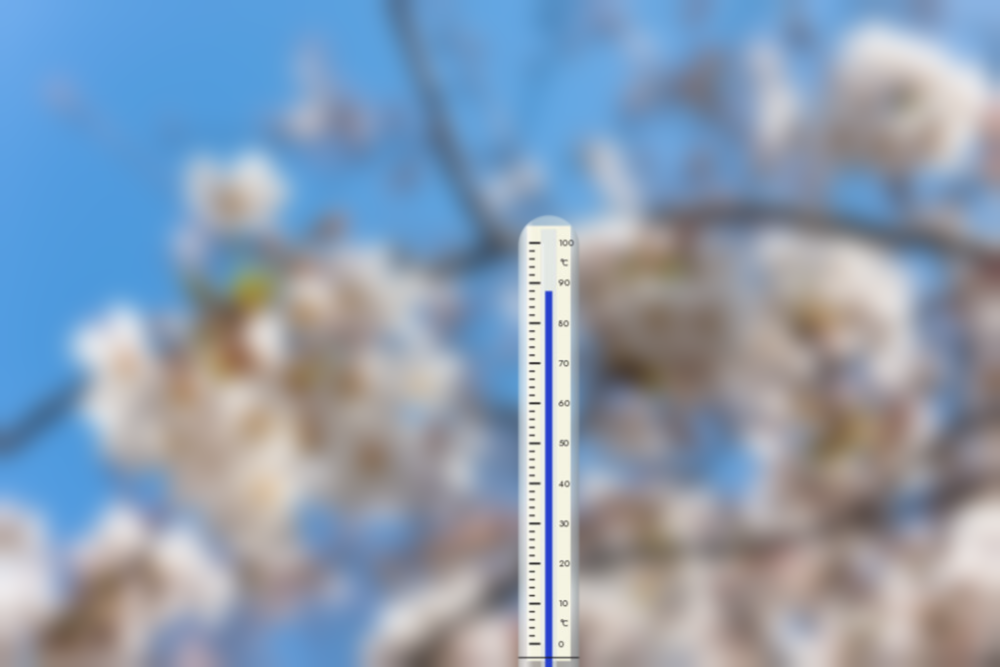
88 °C
